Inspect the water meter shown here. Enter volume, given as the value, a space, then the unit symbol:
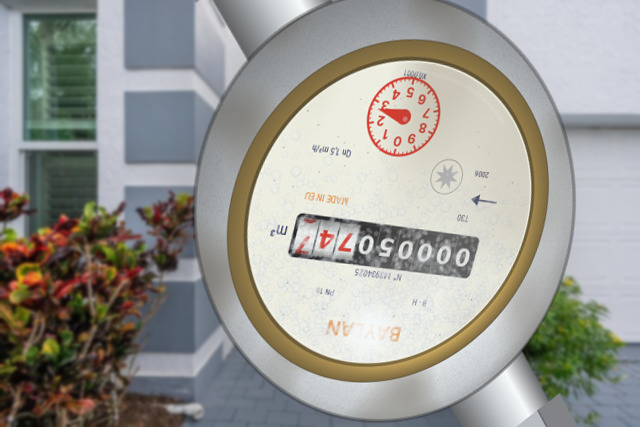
50.7472 m³
